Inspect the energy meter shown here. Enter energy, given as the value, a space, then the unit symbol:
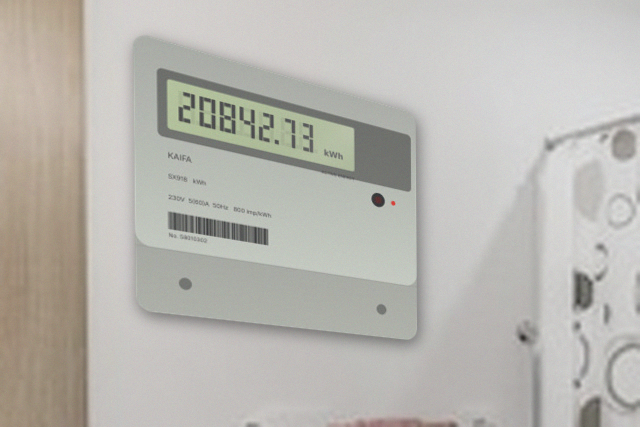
20842.73 kWh
